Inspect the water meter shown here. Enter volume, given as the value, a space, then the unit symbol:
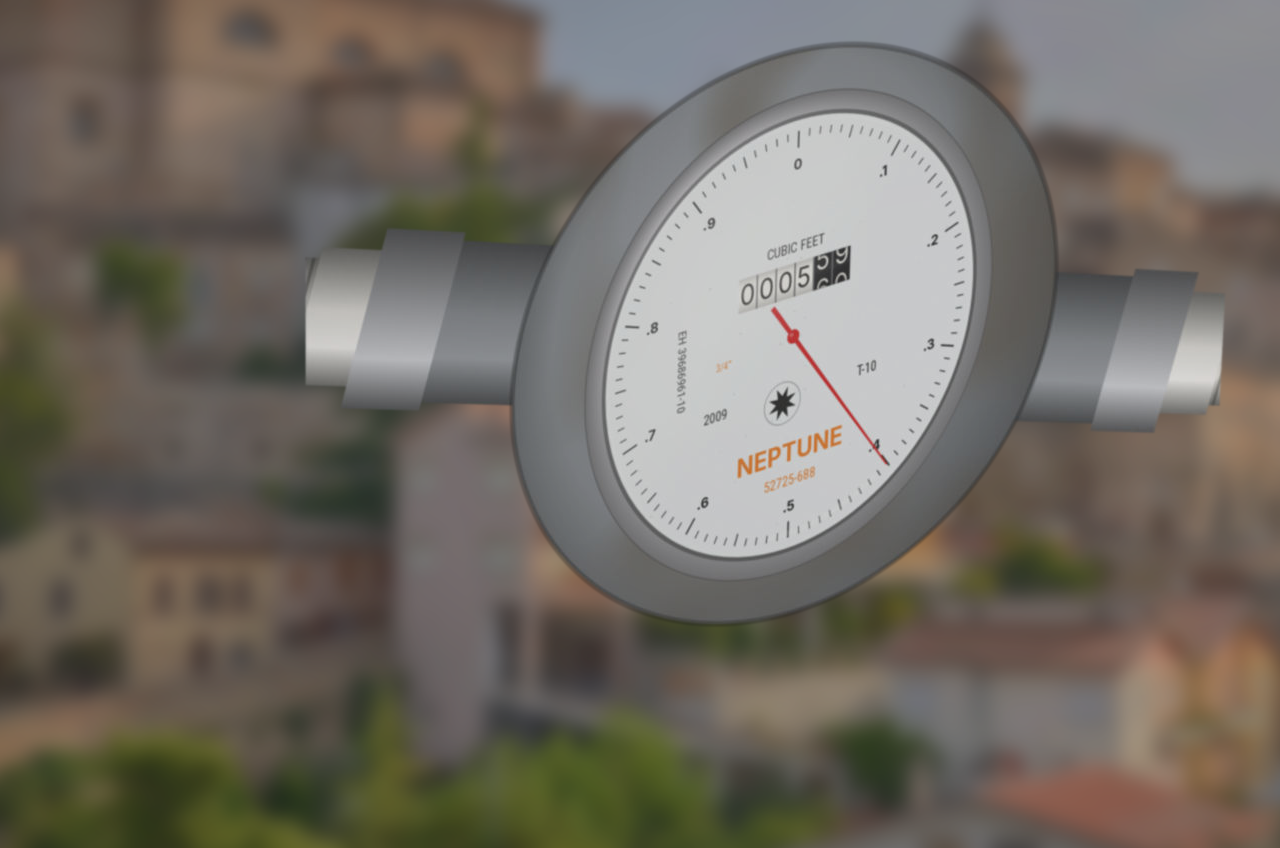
559.40 ft³
